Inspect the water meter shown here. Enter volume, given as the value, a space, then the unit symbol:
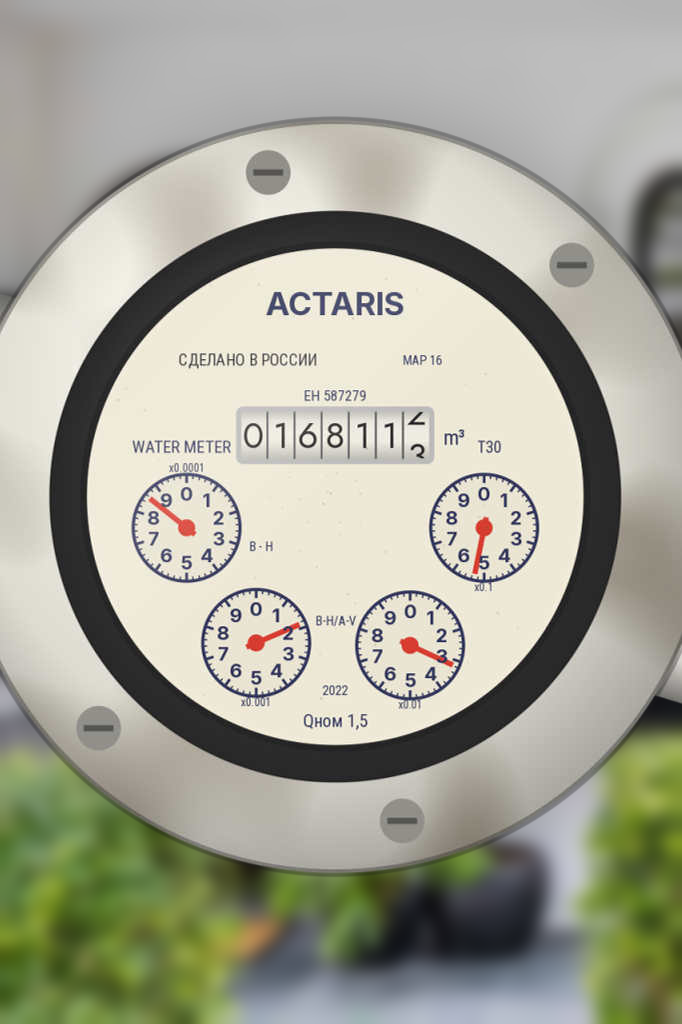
168112.5318 m³
